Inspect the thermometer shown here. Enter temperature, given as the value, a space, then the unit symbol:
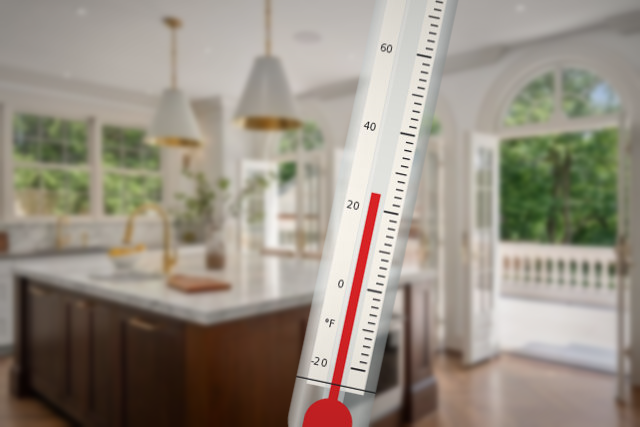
24 °F
